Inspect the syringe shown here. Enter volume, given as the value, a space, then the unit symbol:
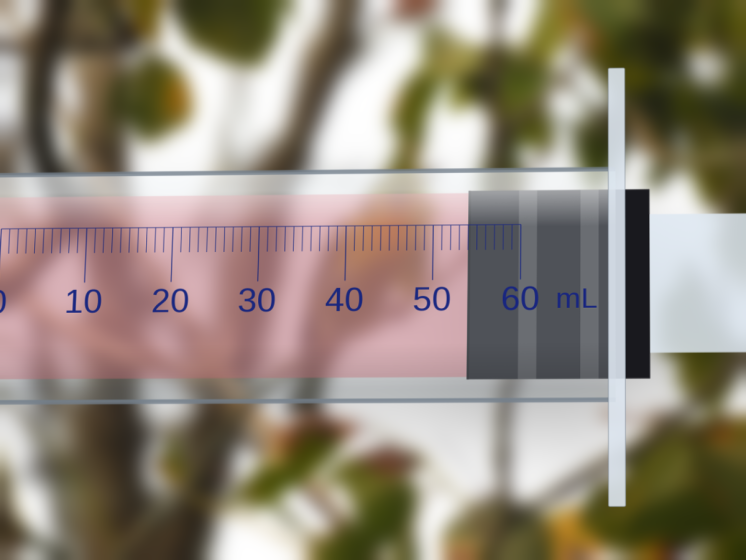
54 mL
